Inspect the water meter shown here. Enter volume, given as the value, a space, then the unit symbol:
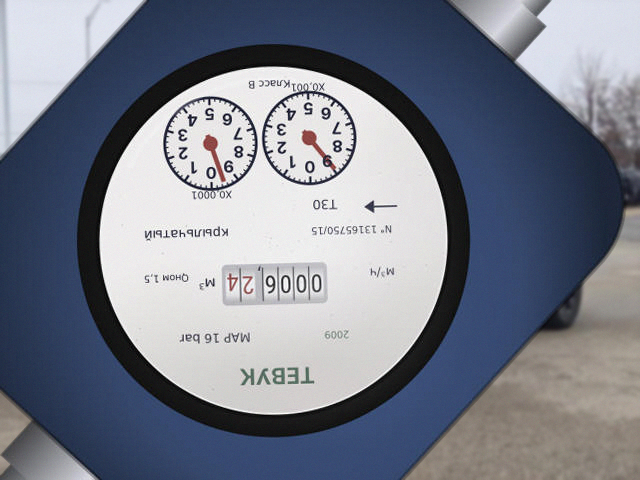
6.2389 m³
